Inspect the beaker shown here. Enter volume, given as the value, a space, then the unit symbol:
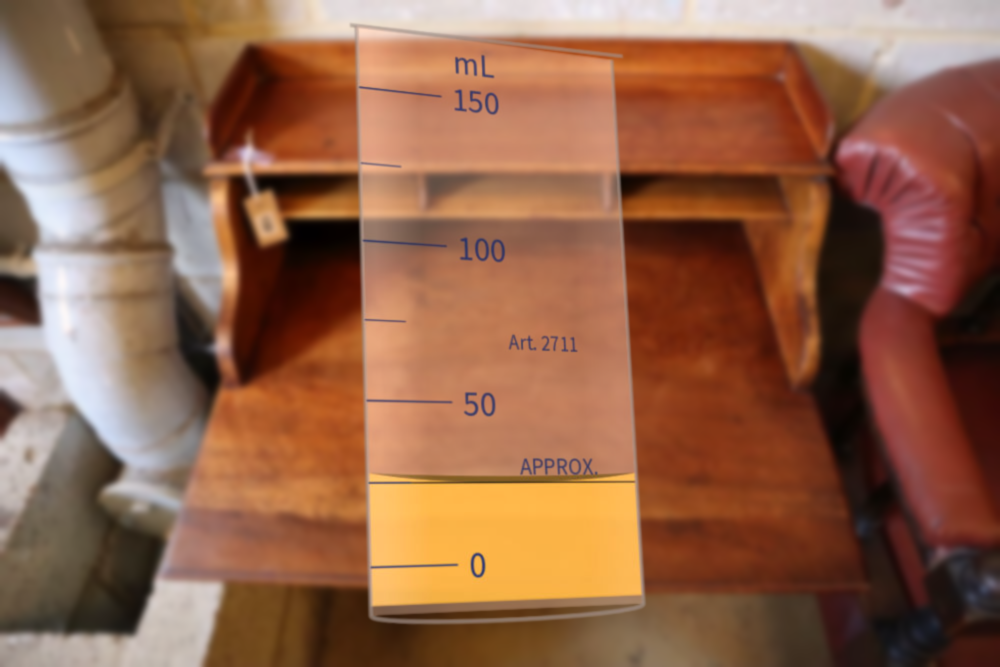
25 mL
